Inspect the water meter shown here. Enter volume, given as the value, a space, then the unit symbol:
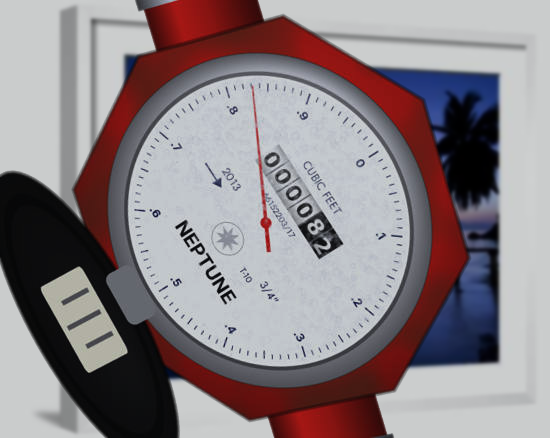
81.83 ft³
